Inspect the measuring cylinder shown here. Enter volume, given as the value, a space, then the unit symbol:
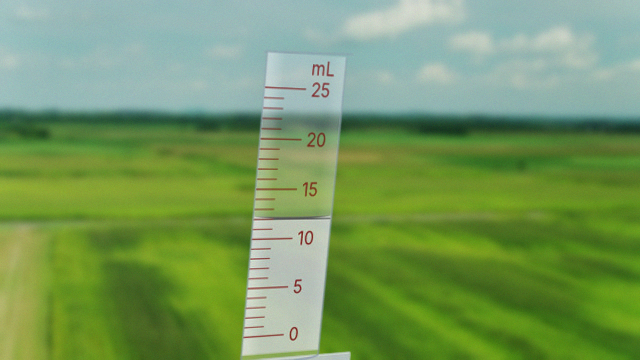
12 mL
